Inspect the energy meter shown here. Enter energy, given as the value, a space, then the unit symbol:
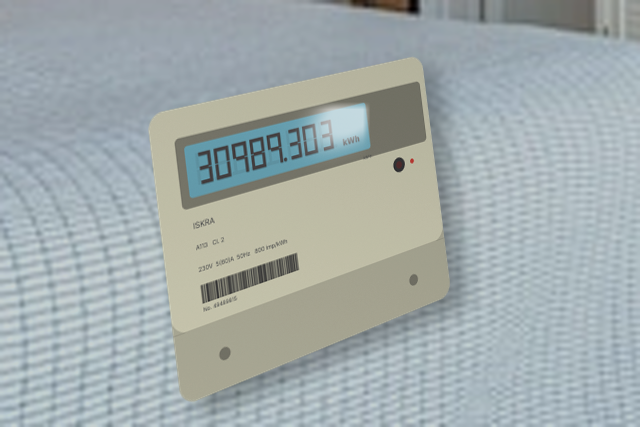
30989.303 kWh
